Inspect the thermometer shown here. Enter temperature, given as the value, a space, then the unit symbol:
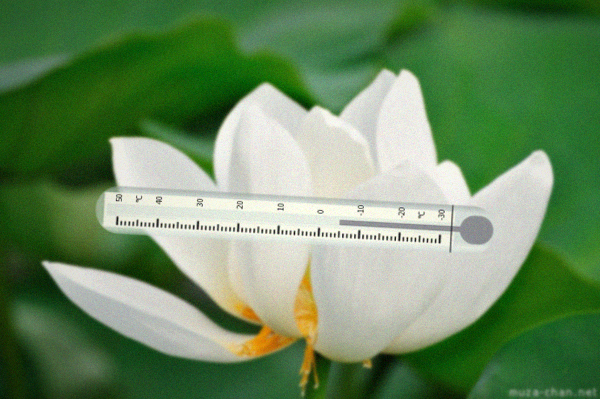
-5 °C
